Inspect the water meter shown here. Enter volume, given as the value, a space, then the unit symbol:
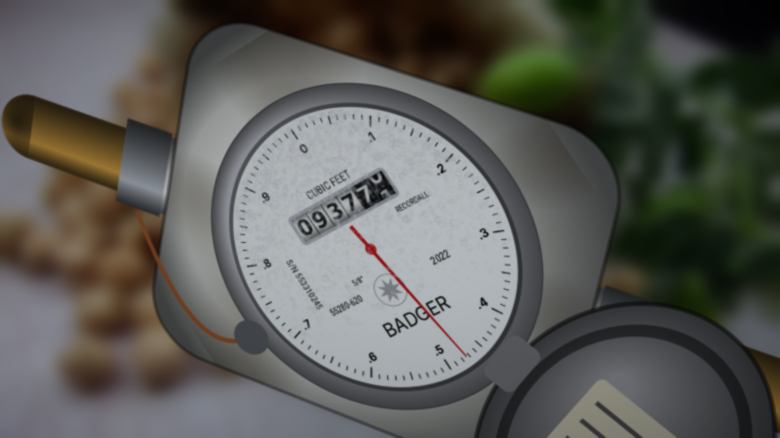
93770.47 ft³
